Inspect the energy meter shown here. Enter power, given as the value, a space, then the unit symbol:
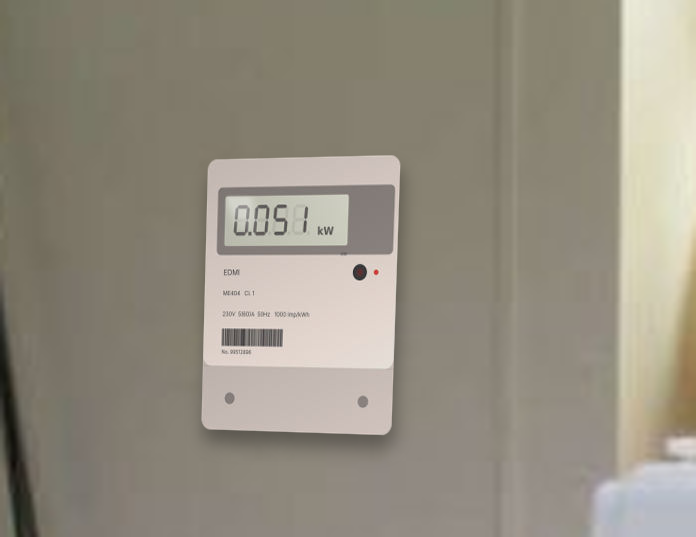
0.051 kW
